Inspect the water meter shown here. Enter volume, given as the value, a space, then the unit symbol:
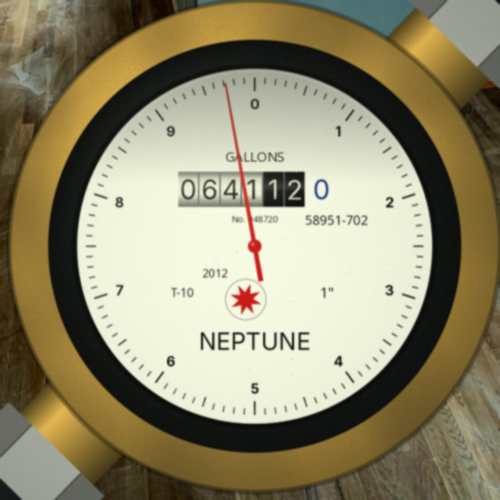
641119.7 gal
